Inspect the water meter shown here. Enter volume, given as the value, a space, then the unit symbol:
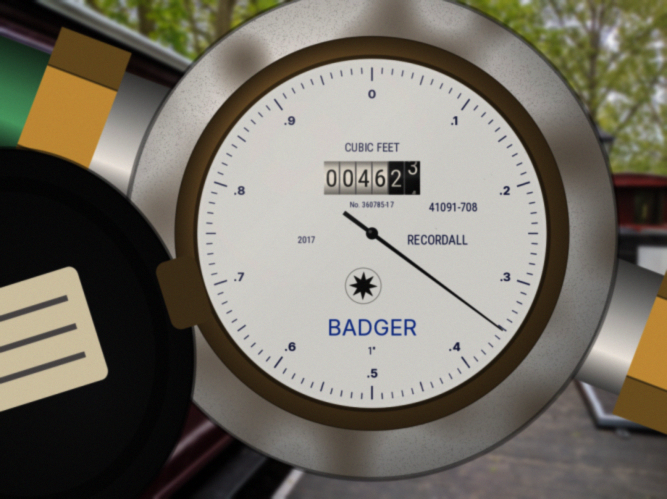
4623.35 ft³
